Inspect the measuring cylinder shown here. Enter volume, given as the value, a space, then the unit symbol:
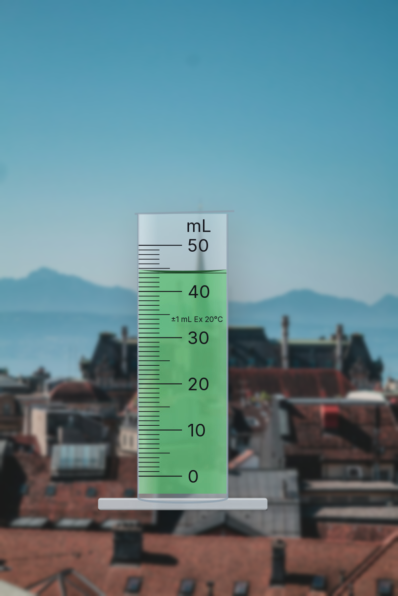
44 mL
